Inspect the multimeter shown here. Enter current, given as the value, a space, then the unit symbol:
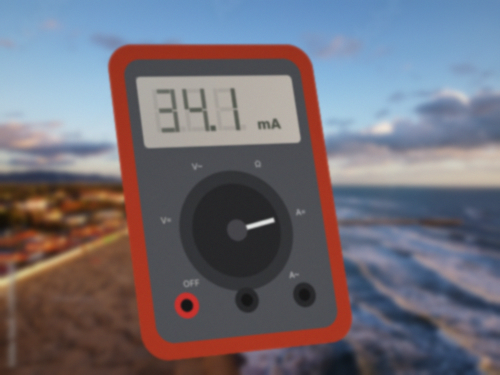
34.1 mA
